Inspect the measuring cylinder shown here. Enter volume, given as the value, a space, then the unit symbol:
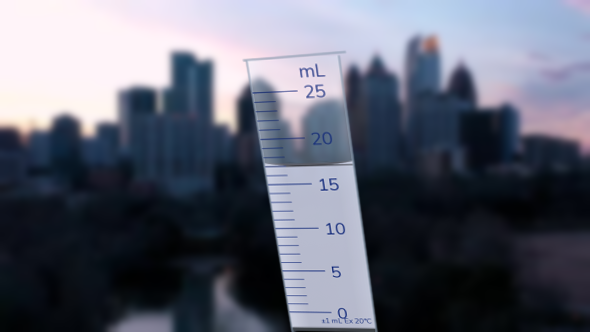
17 mL
